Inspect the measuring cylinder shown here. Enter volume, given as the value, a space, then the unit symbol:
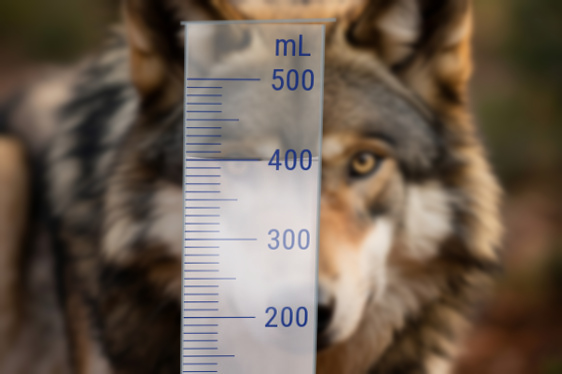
400 mL
